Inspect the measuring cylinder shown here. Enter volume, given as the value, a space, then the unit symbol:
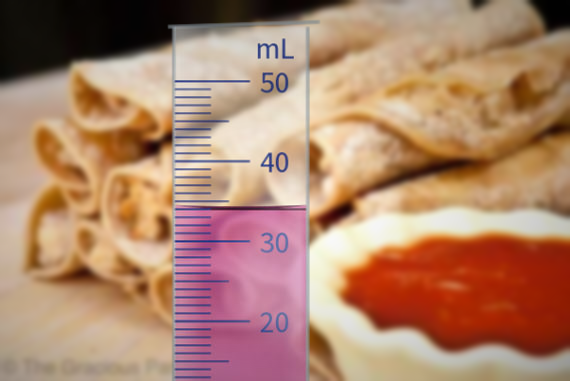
34 mL
